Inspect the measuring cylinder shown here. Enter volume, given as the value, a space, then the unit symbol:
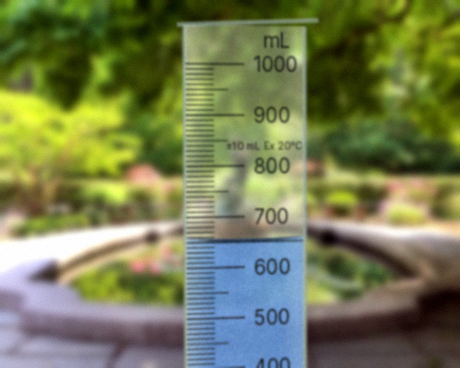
650 mL
